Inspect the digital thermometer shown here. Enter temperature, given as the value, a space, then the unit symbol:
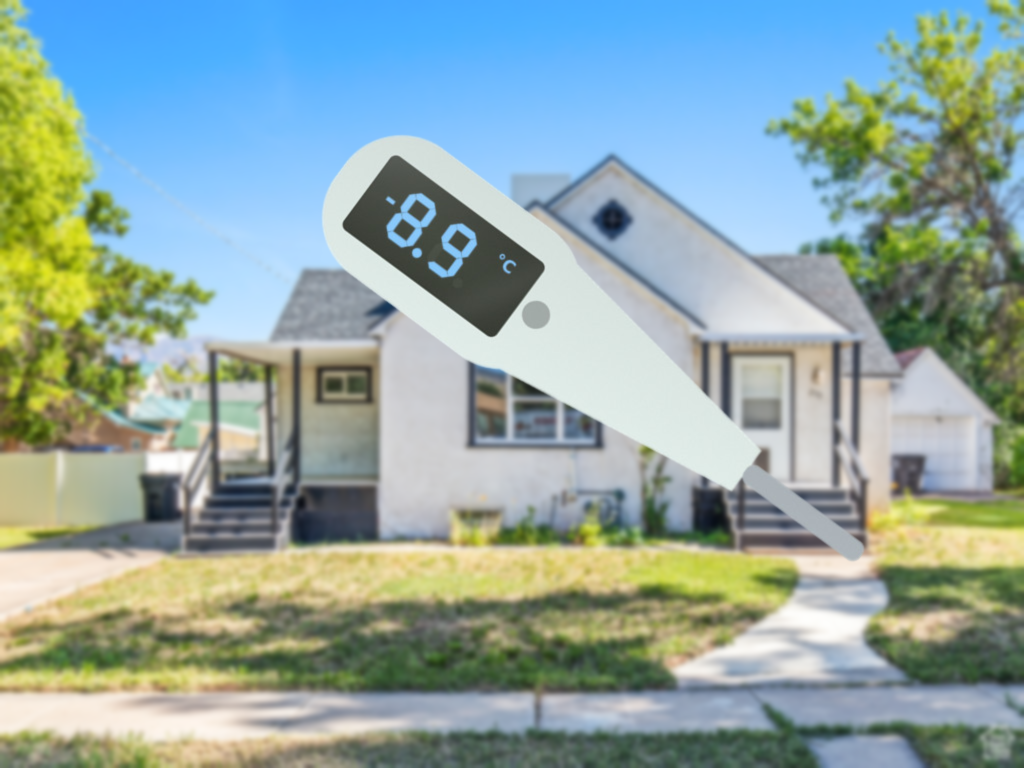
-8.9 °C
